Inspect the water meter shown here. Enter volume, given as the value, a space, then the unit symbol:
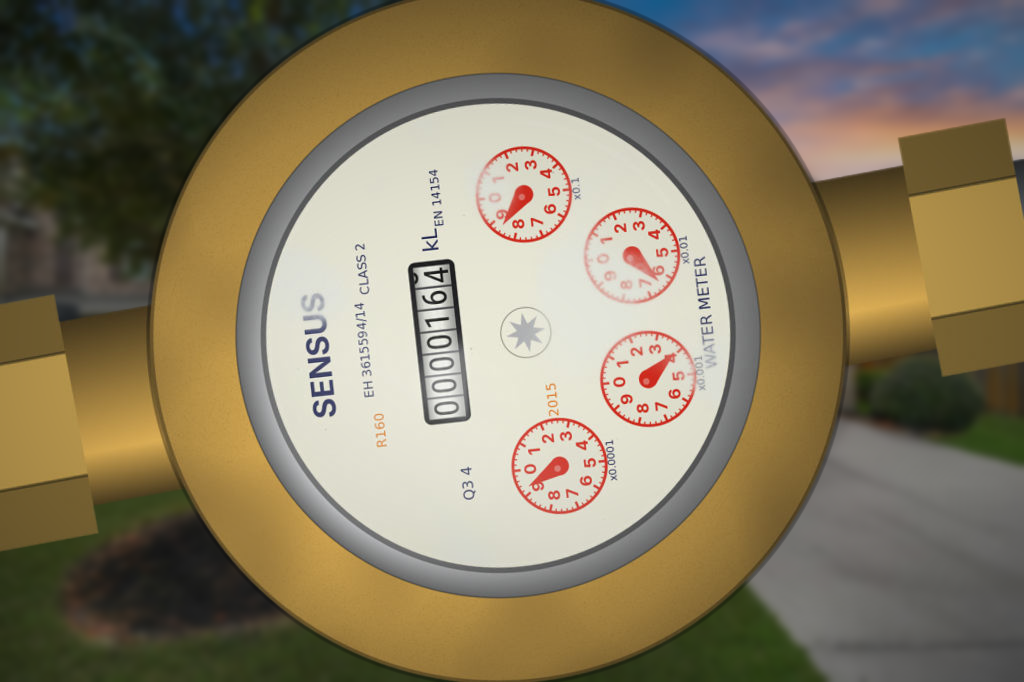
163.8639 kL
